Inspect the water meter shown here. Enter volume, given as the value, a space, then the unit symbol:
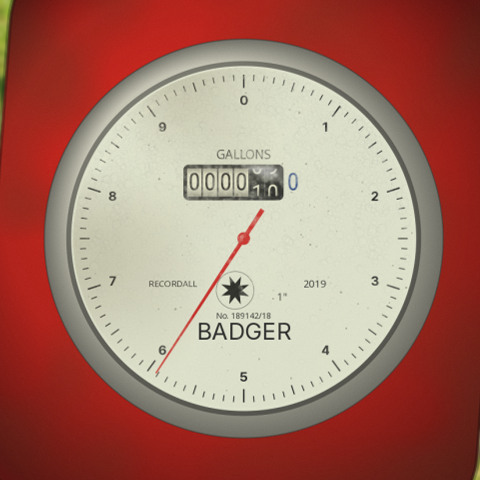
95.9 gal
